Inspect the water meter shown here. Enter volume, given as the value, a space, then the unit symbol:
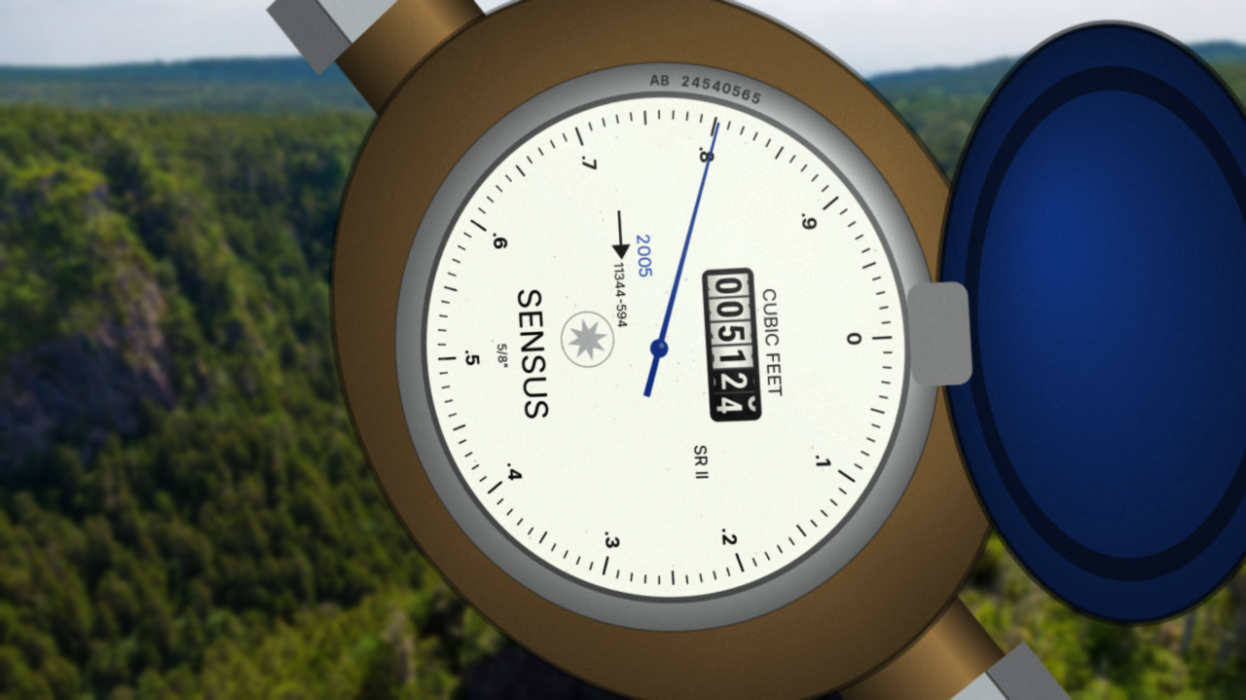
5123.80 ft³
